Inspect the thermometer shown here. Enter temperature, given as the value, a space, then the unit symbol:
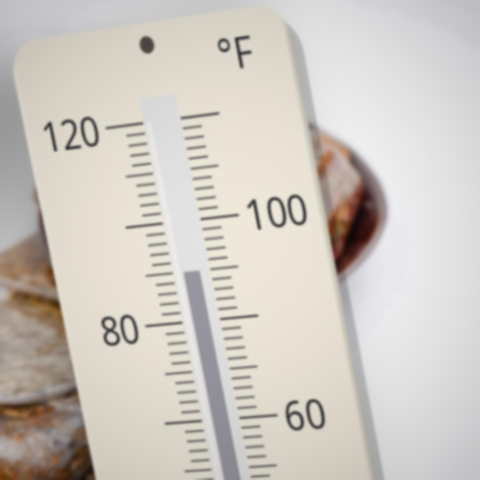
90 °F
